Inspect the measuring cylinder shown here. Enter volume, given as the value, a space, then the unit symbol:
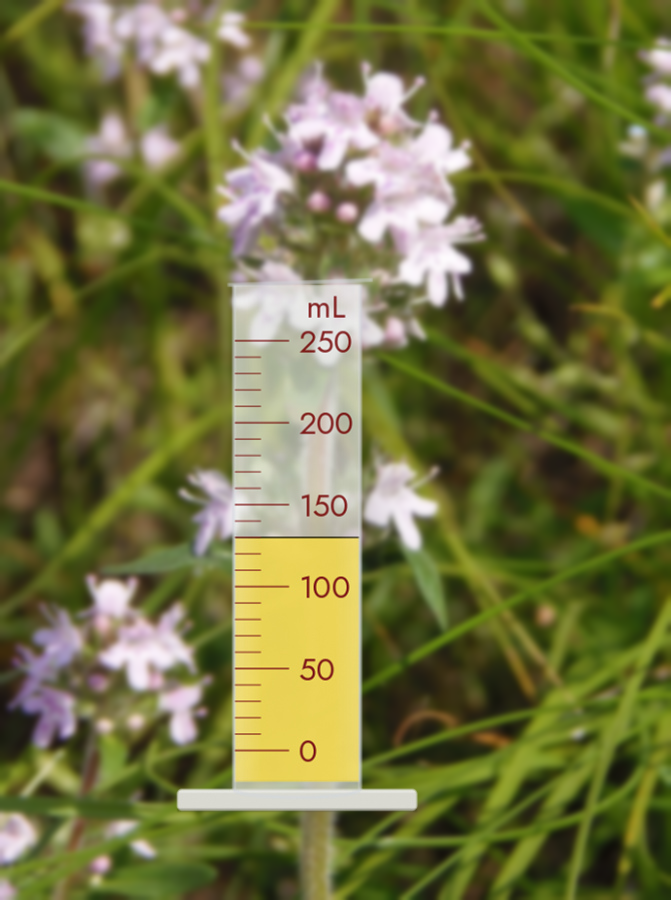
130 mL
